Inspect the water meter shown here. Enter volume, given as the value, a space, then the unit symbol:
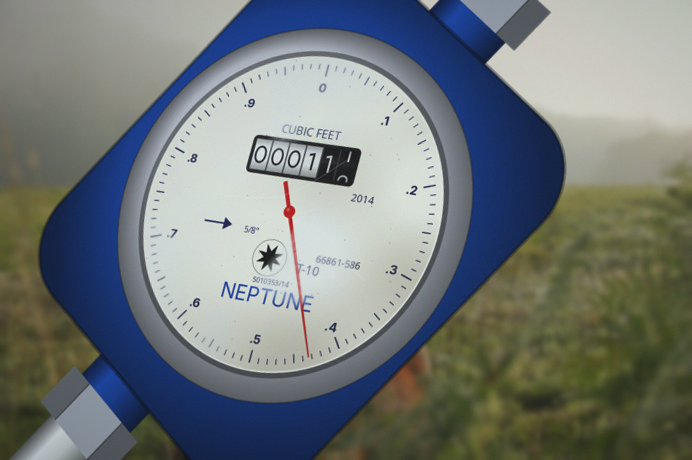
111.43 ft³
